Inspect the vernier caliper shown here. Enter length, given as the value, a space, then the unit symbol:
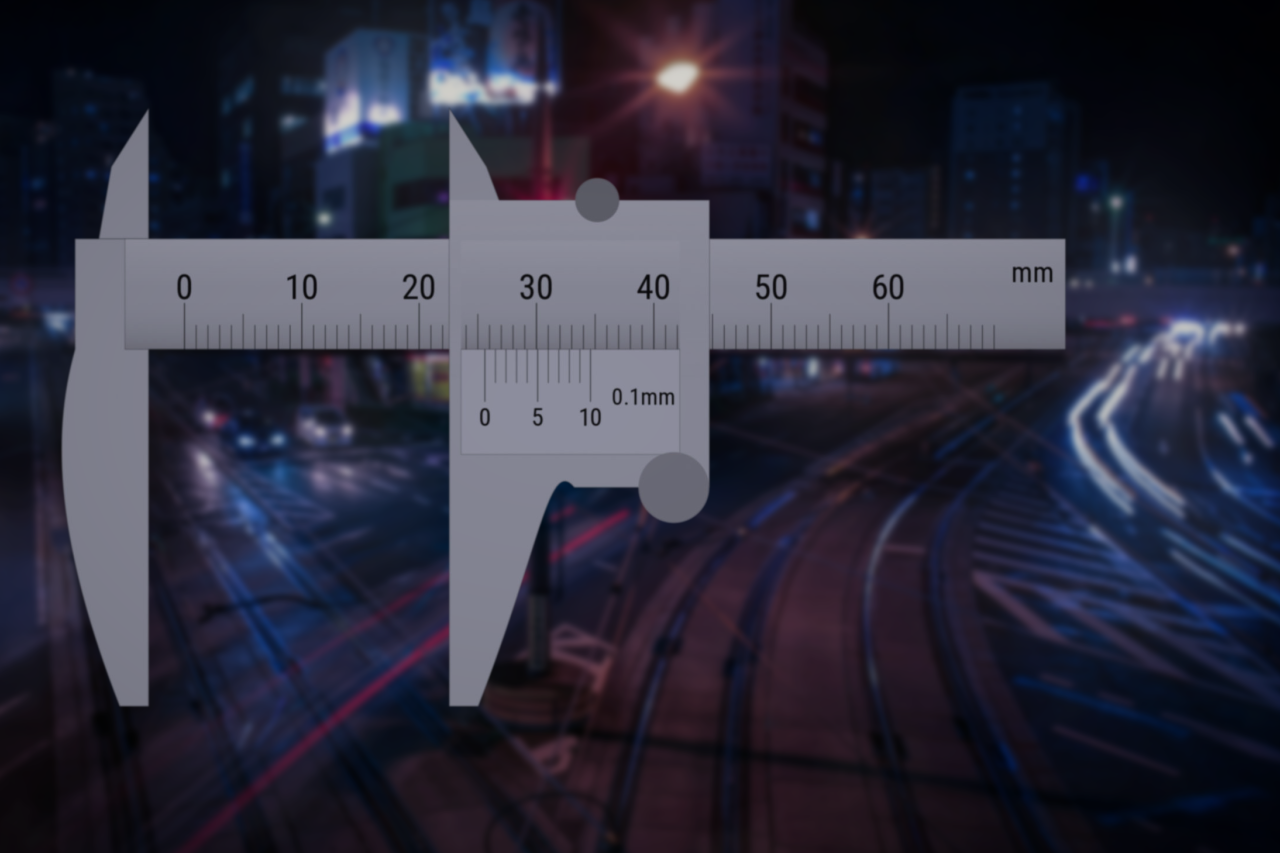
25.6 mm
